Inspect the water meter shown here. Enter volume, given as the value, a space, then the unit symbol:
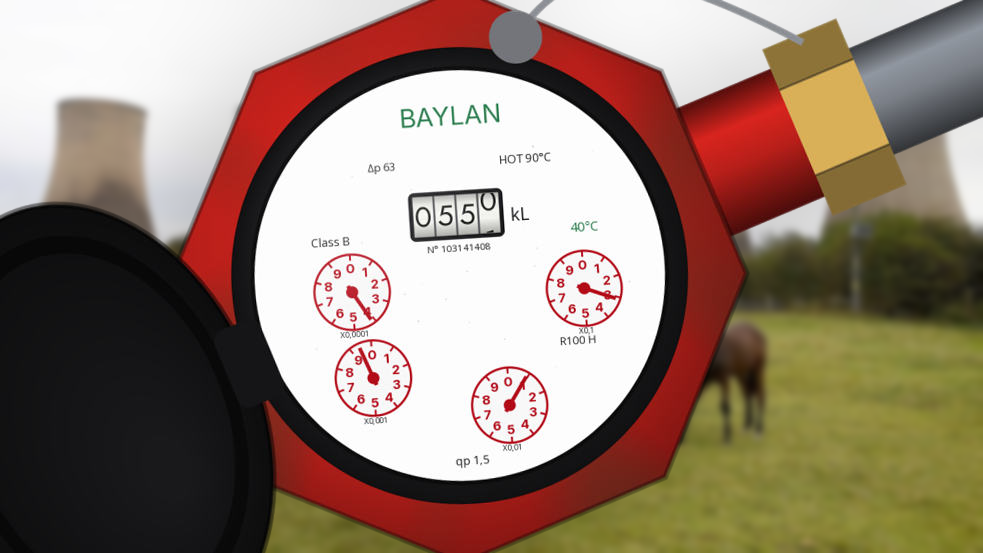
550.3094 kL
